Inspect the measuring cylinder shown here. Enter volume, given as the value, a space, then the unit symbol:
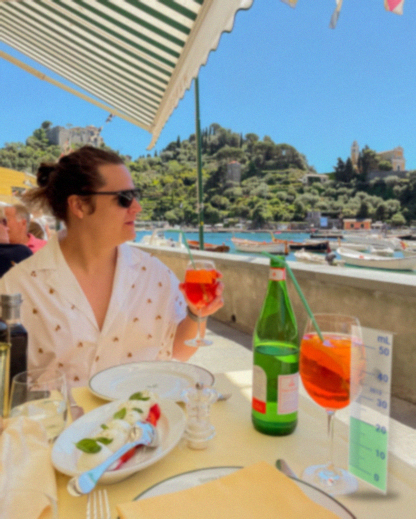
20 mL
